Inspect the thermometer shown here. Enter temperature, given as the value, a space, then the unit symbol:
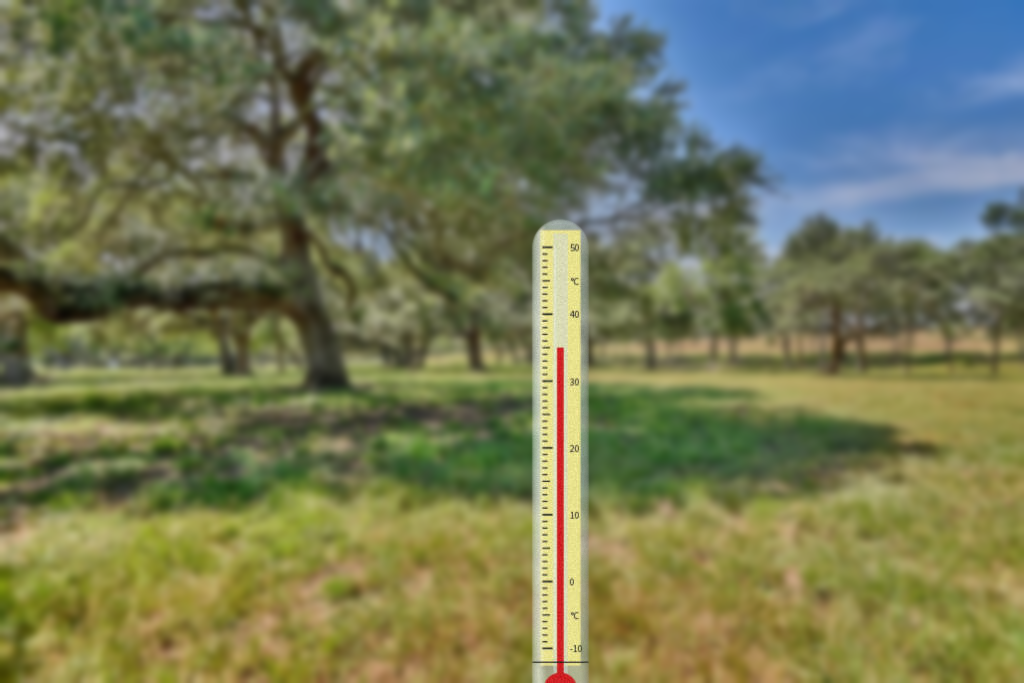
35 °C
